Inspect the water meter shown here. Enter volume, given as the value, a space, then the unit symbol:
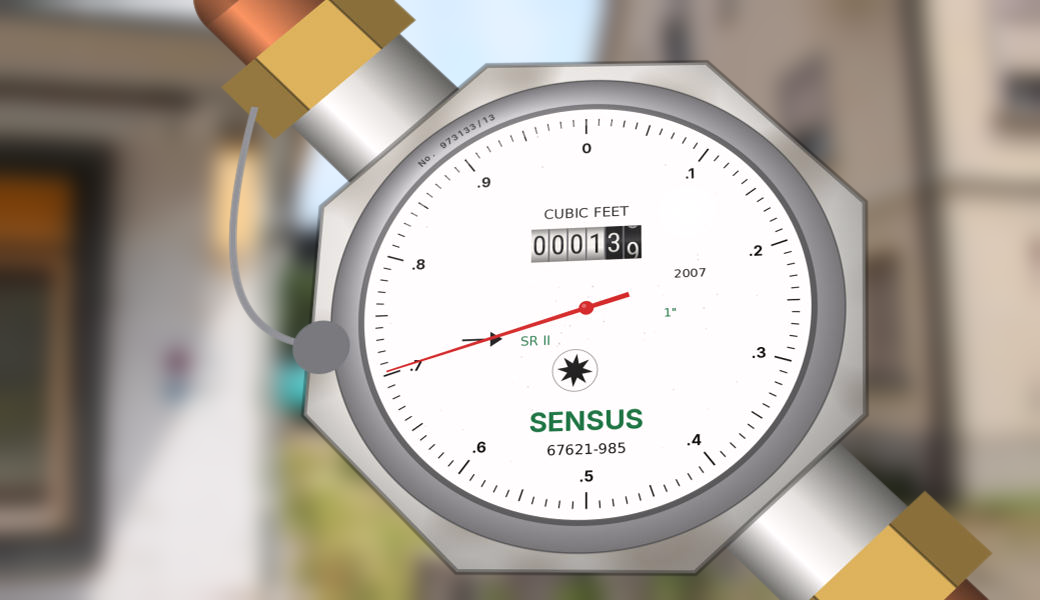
138.70 ft³
